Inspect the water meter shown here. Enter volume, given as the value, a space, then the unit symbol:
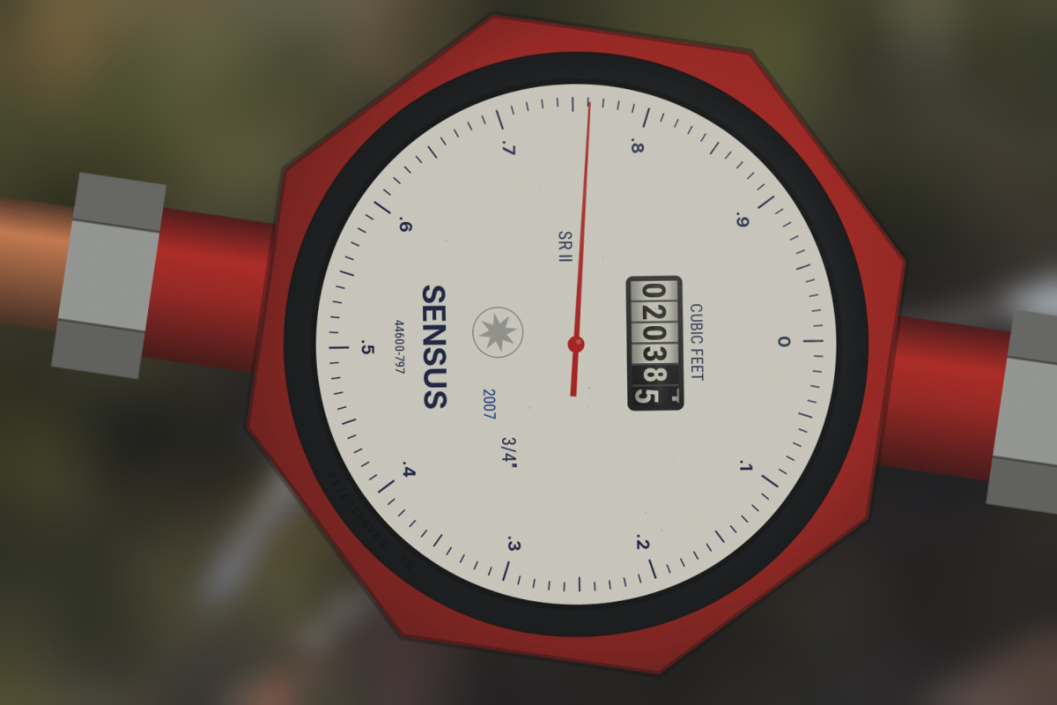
20384.76 ft³
